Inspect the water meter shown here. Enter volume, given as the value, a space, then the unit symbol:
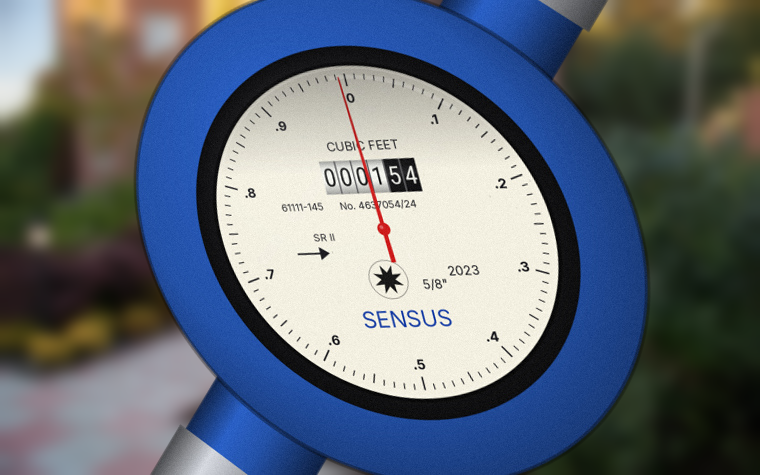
153.99 ft³
